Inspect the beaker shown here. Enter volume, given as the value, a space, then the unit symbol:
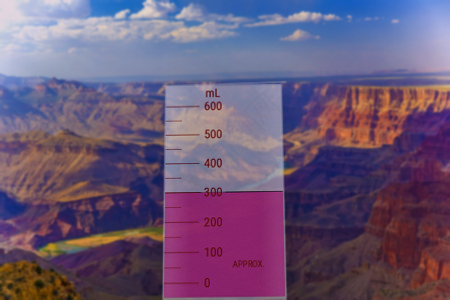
300 mL
